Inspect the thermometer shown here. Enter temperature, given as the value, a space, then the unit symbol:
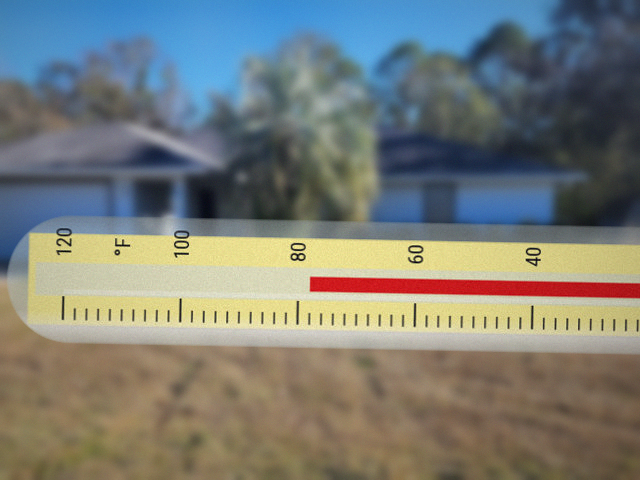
78 °F
